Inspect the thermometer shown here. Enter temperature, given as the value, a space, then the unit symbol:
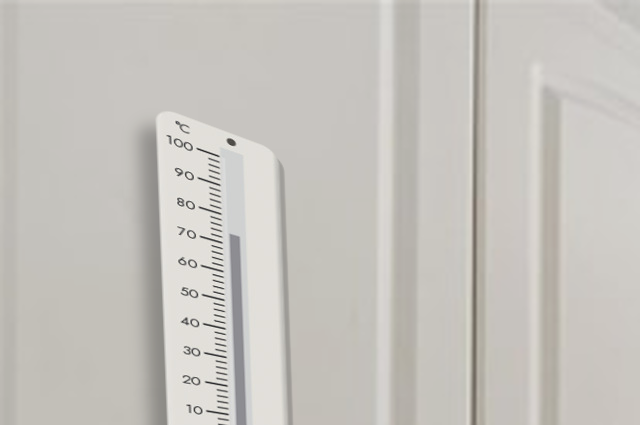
74 °C
